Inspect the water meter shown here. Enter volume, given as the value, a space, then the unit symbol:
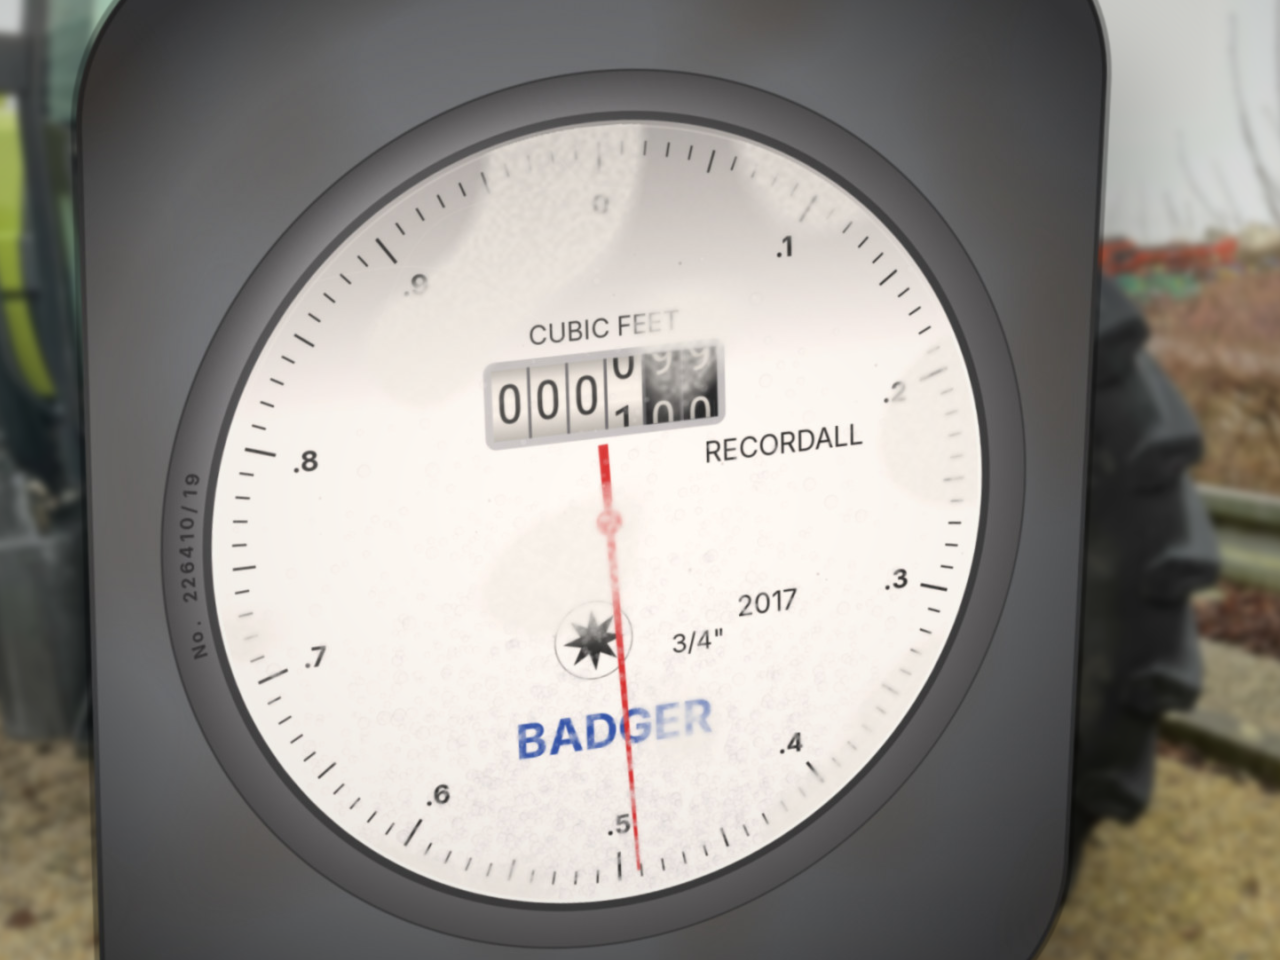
99.49 ft³
